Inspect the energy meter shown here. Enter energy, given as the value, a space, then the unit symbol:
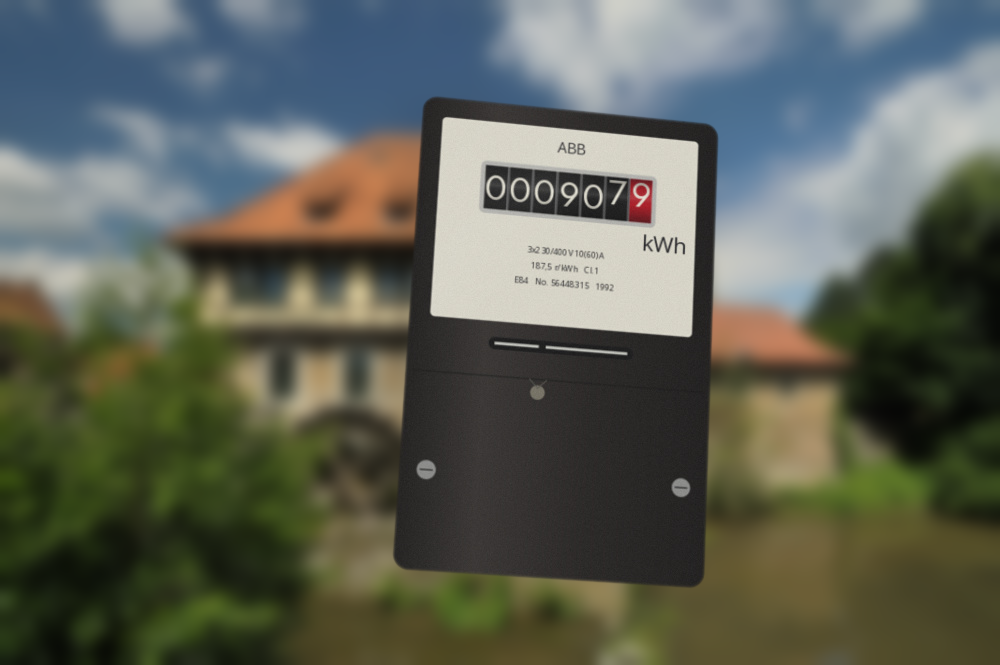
907.9 kWh
